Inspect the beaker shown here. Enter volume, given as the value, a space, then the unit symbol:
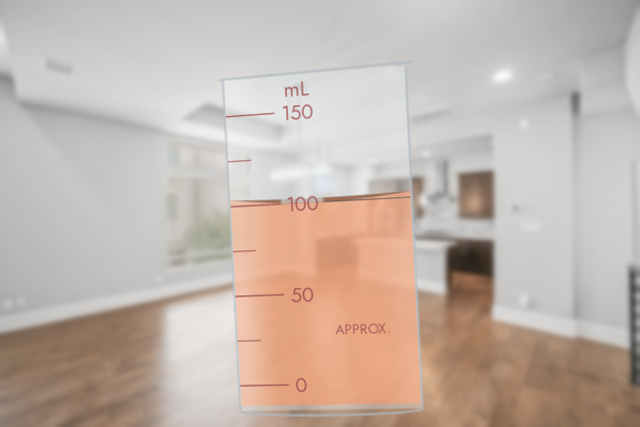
100 mL
